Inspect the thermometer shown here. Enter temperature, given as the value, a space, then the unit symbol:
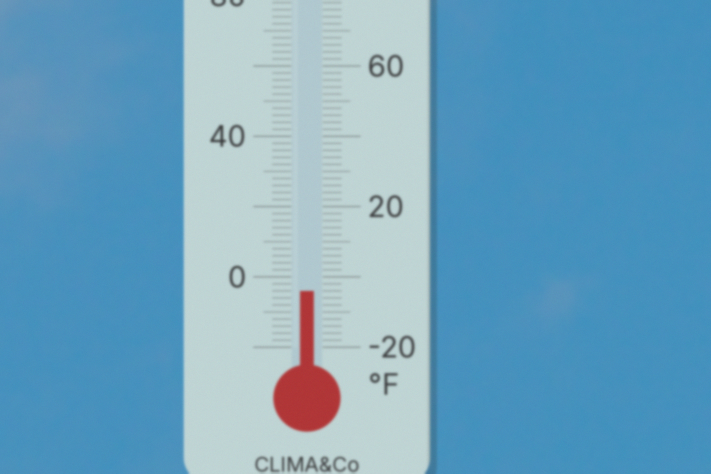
-4 °F
